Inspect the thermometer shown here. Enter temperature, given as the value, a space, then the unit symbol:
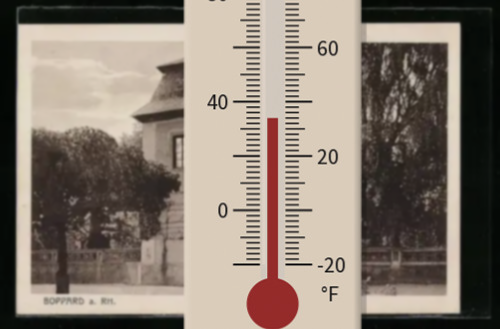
34 °F
